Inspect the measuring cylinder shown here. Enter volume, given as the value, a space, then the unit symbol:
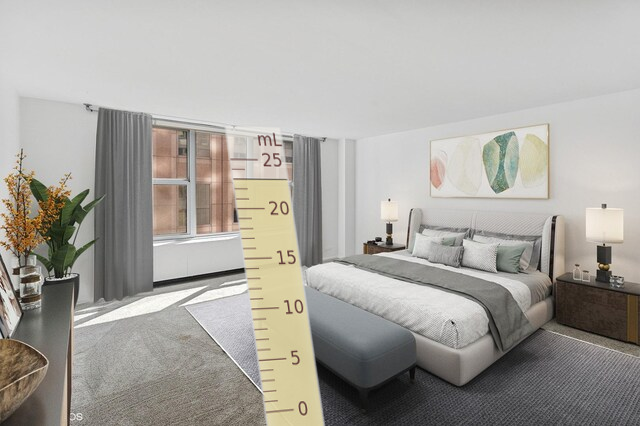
23 mL
